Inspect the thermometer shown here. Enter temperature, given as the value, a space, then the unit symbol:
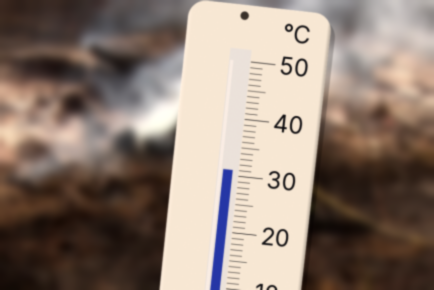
31 °C
